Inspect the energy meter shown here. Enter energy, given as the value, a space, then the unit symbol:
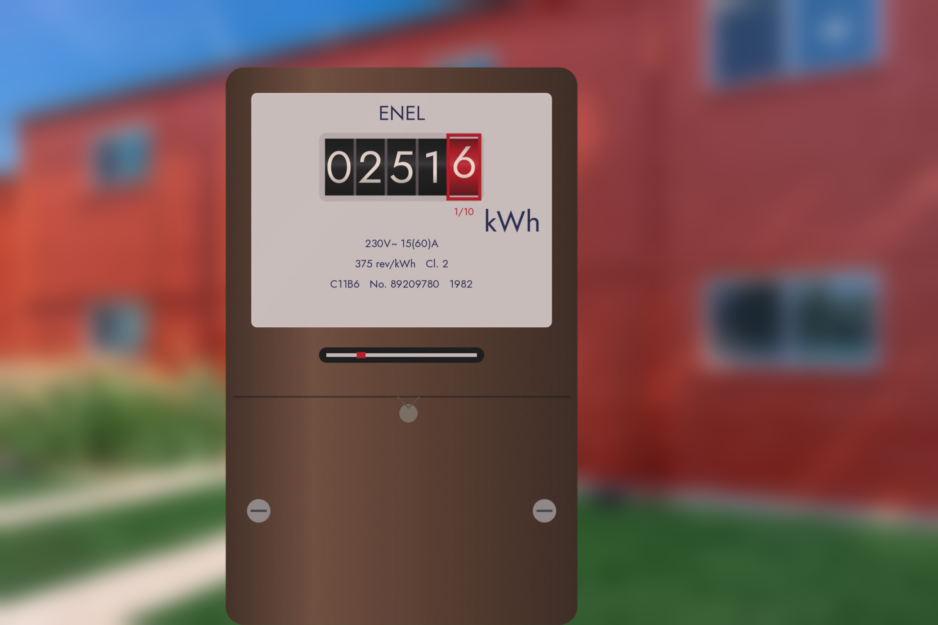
251.6 kWh
